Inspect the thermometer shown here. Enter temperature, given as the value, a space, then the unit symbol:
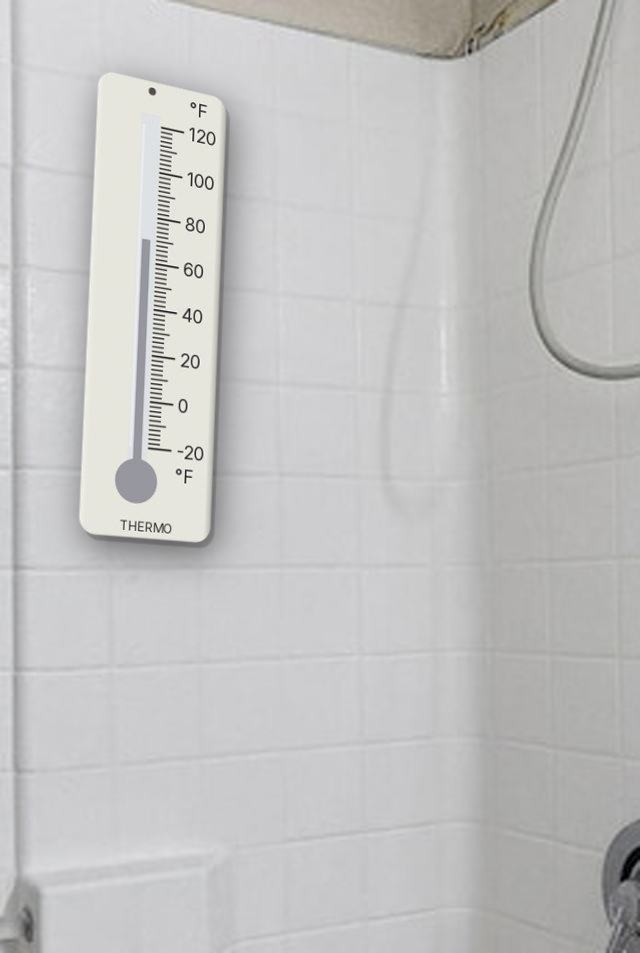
70 °F
